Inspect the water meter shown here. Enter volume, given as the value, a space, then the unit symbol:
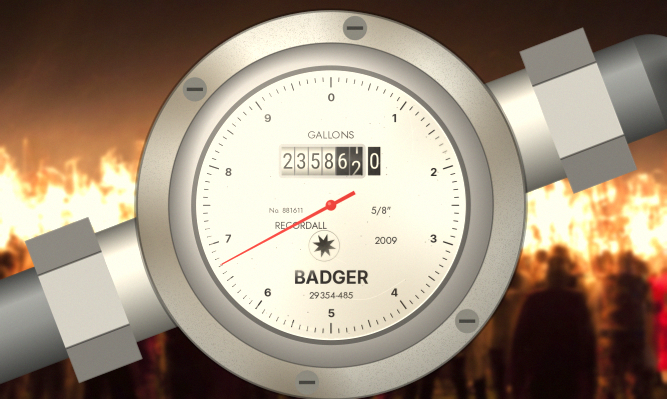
2358616.7 gal
